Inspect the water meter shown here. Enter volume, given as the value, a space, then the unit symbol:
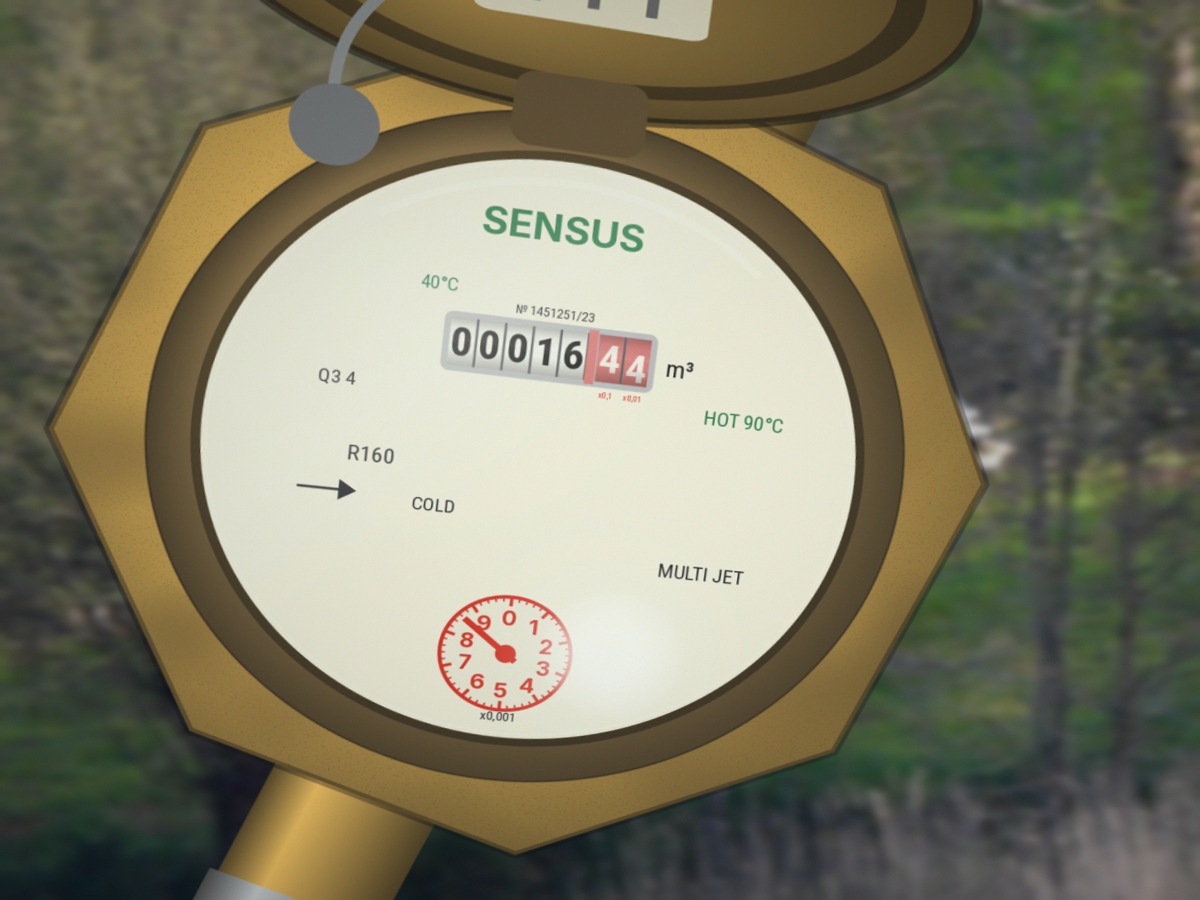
16.438 m³
